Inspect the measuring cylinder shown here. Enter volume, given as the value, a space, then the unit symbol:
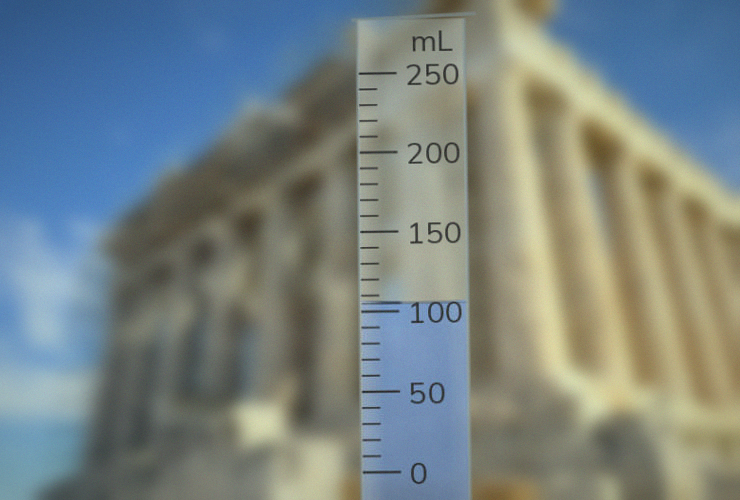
105 mL
